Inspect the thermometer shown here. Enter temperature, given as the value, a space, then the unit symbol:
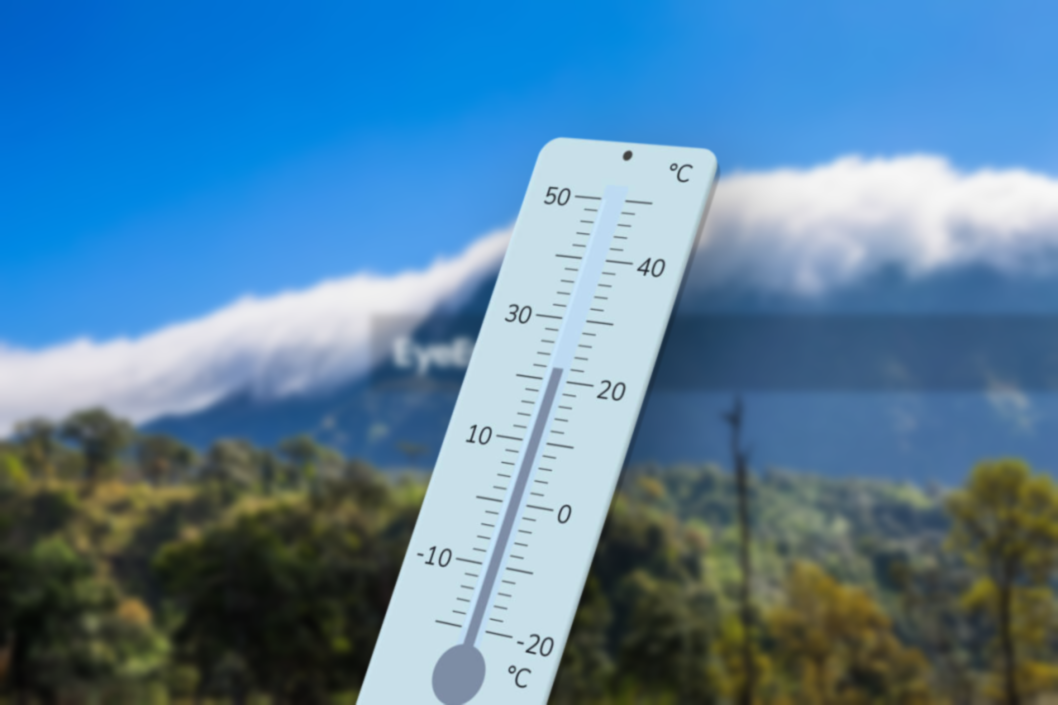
22 °C
